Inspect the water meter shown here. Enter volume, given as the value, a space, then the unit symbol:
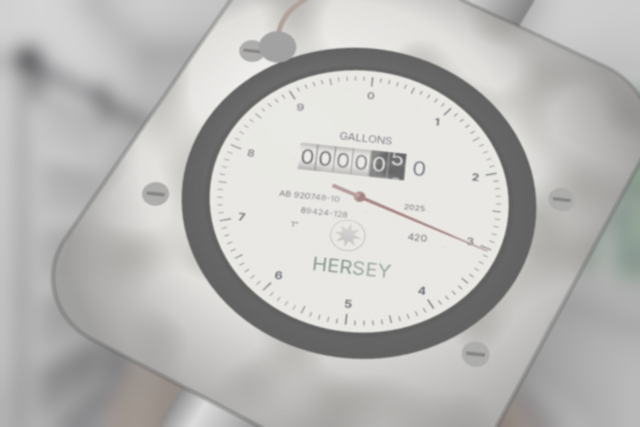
53.0 gal
